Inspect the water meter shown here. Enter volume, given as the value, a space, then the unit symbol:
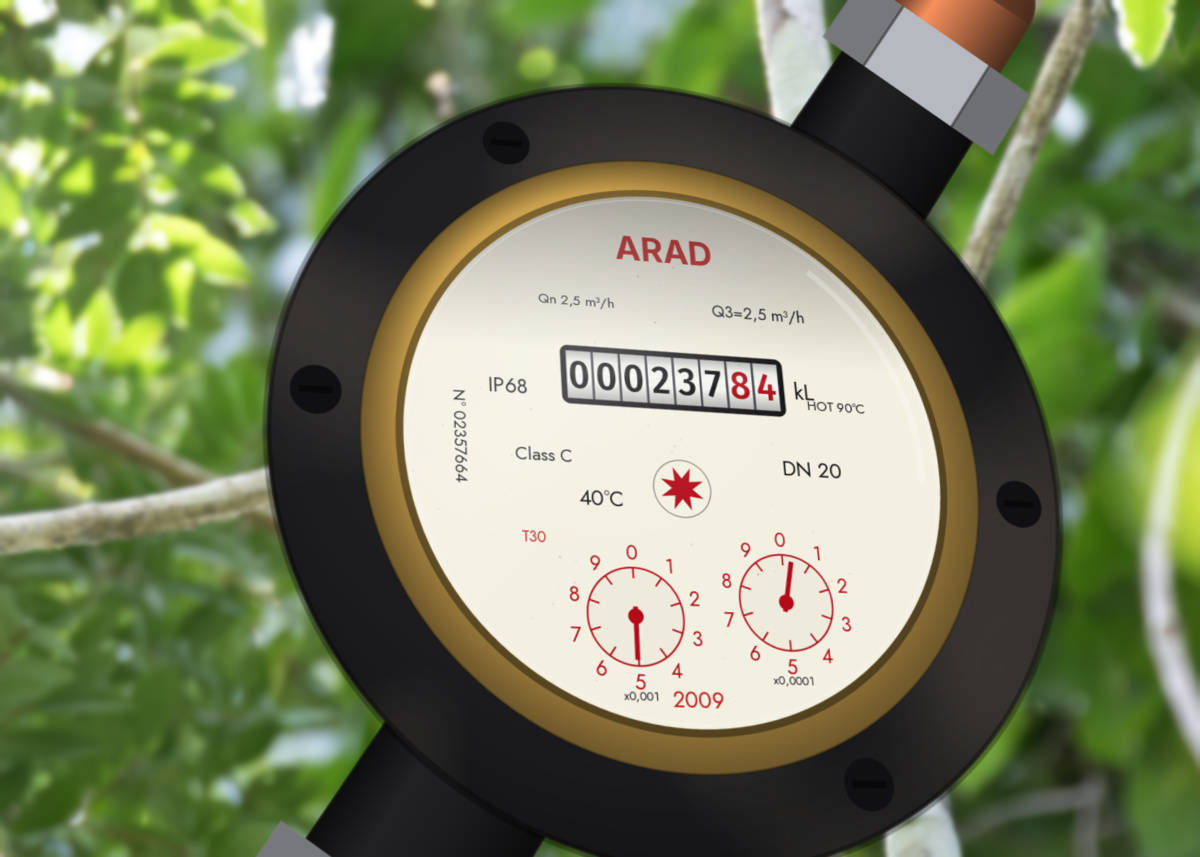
237.8450 kL
